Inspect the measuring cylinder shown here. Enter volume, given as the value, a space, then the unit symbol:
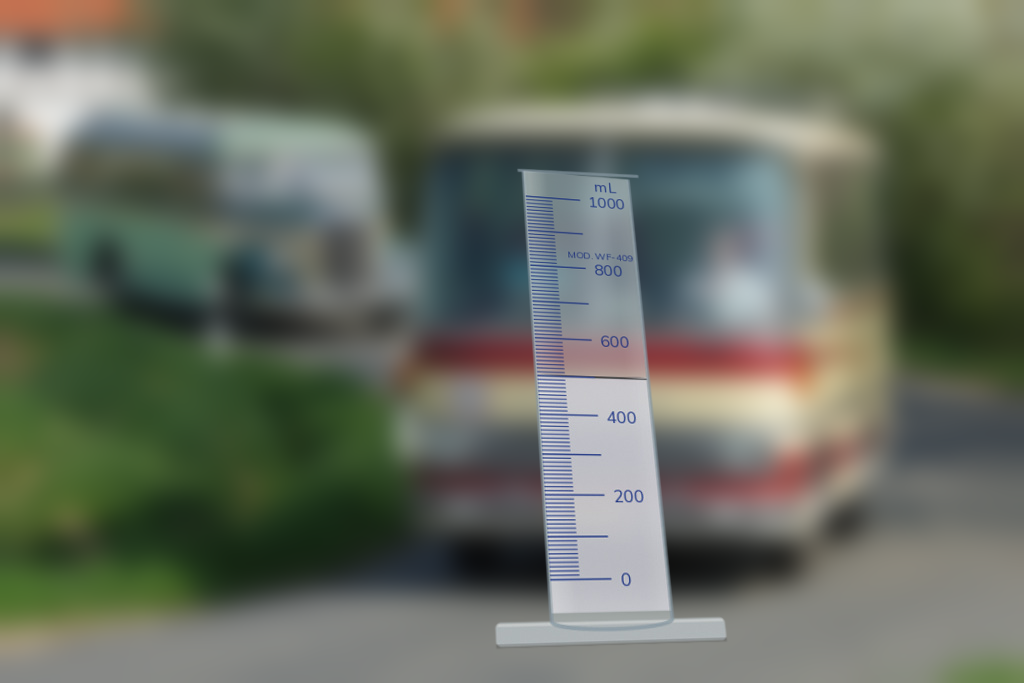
500 mL
